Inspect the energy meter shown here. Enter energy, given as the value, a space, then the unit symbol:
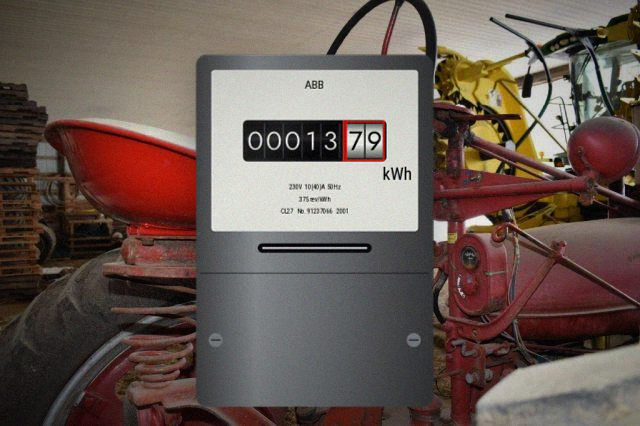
13.79 kWh
